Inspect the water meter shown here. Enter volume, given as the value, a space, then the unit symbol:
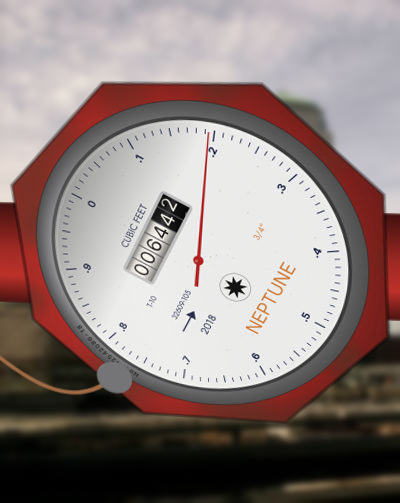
6442.19 ft³
